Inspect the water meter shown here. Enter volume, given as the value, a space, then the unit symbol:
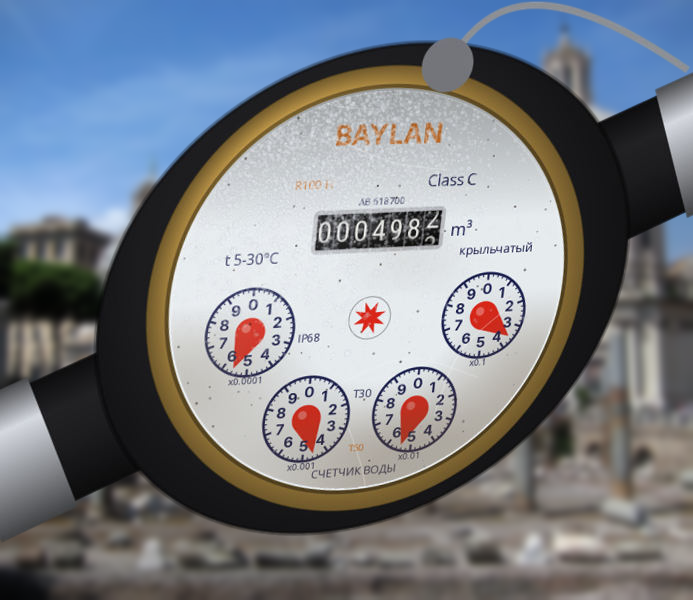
4982.3545 m³
